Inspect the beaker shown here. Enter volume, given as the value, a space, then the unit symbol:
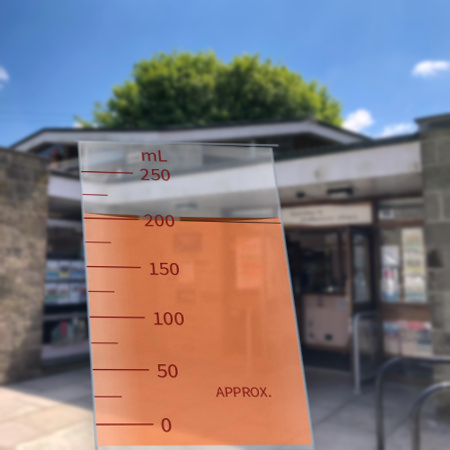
200 mL
